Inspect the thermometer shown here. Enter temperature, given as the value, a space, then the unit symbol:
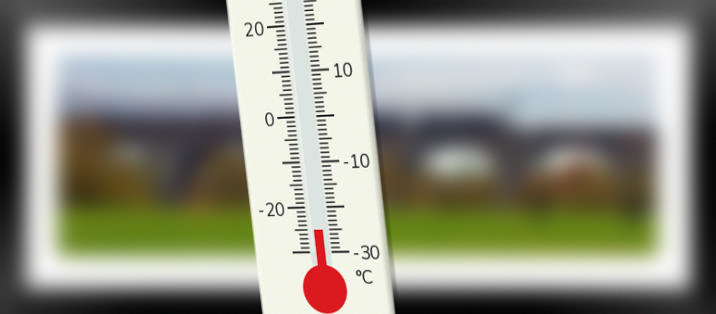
-25 °C
